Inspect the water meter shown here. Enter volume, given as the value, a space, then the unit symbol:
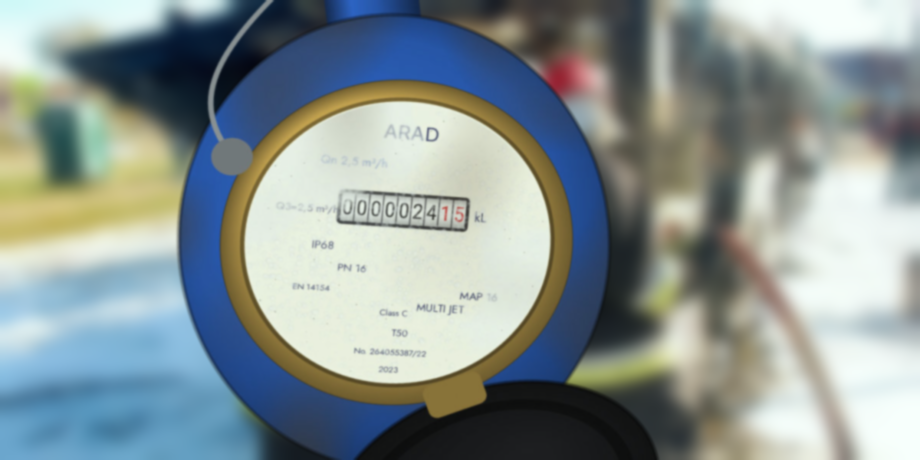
24.15 kL
